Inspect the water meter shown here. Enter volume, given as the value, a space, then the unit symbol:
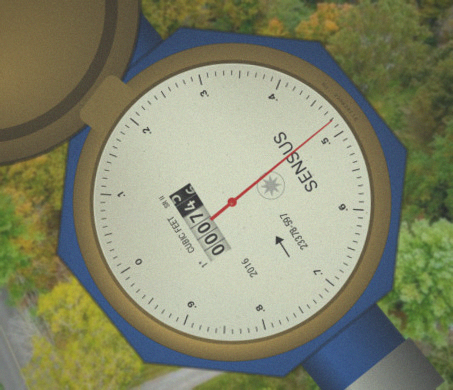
745.48 ft³
